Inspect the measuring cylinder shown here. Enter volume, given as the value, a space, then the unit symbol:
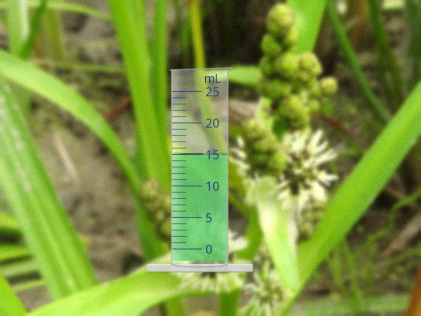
15 mL
